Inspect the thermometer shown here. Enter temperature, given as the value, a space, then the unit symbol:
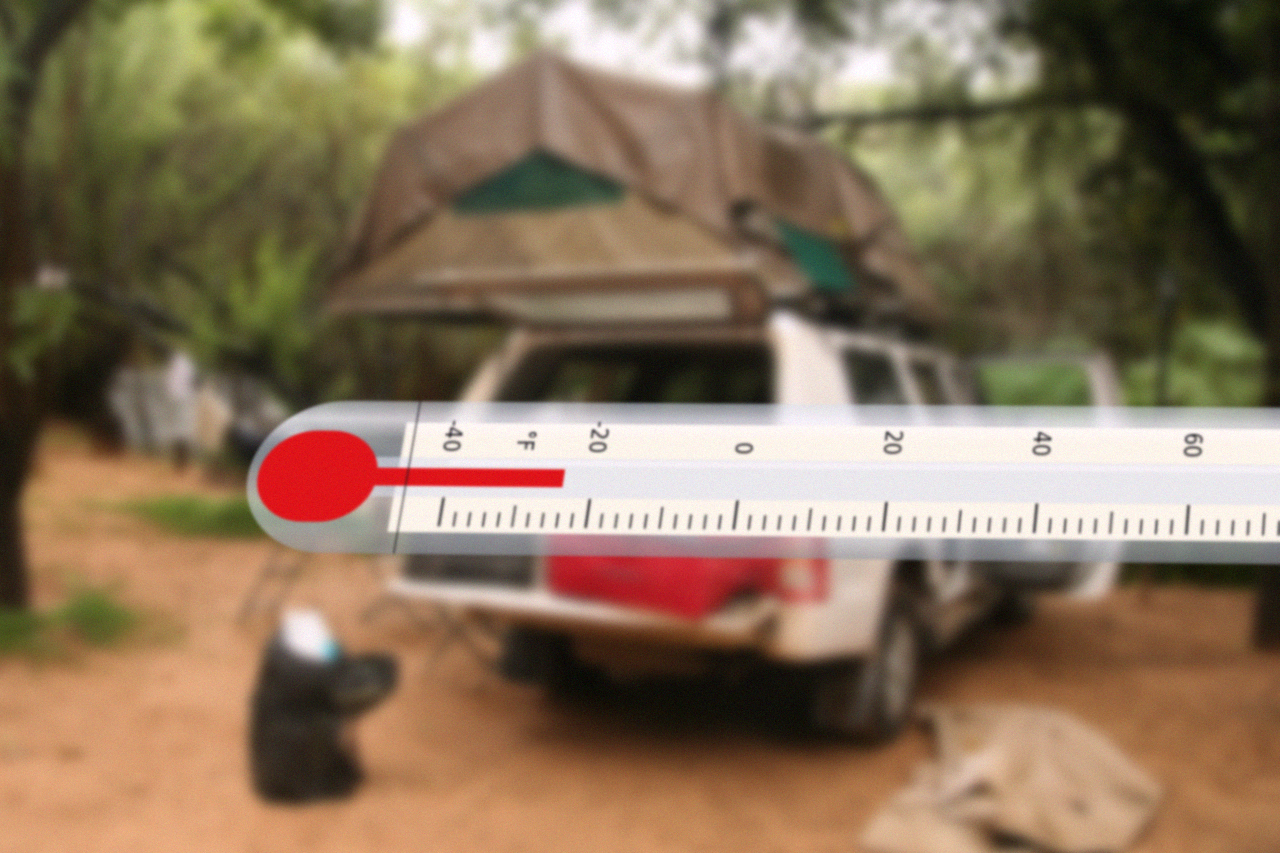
-24 °F
